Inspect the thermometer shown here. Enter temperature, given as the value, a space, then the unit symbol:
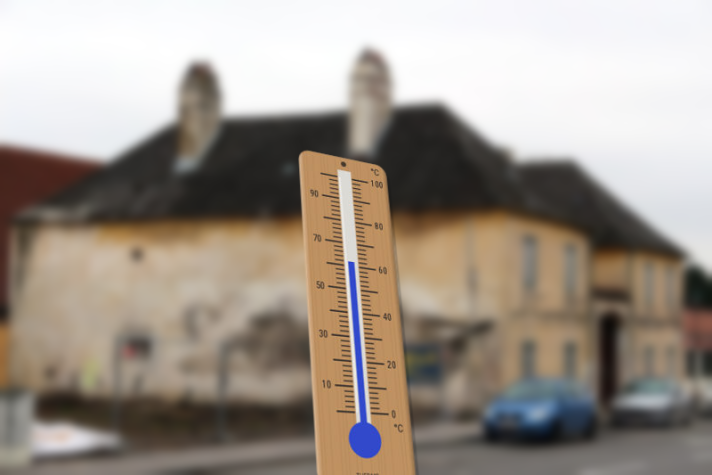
62 °C
